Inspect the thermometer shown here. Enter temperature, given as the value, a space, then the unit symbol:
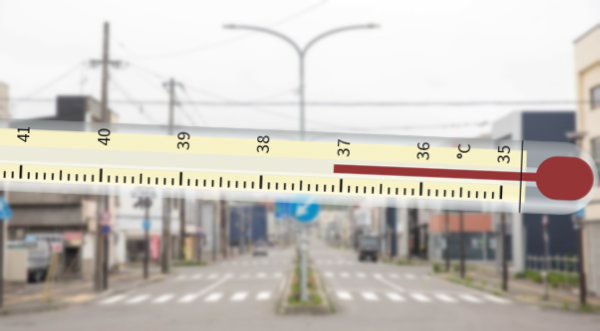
37.1 °C
